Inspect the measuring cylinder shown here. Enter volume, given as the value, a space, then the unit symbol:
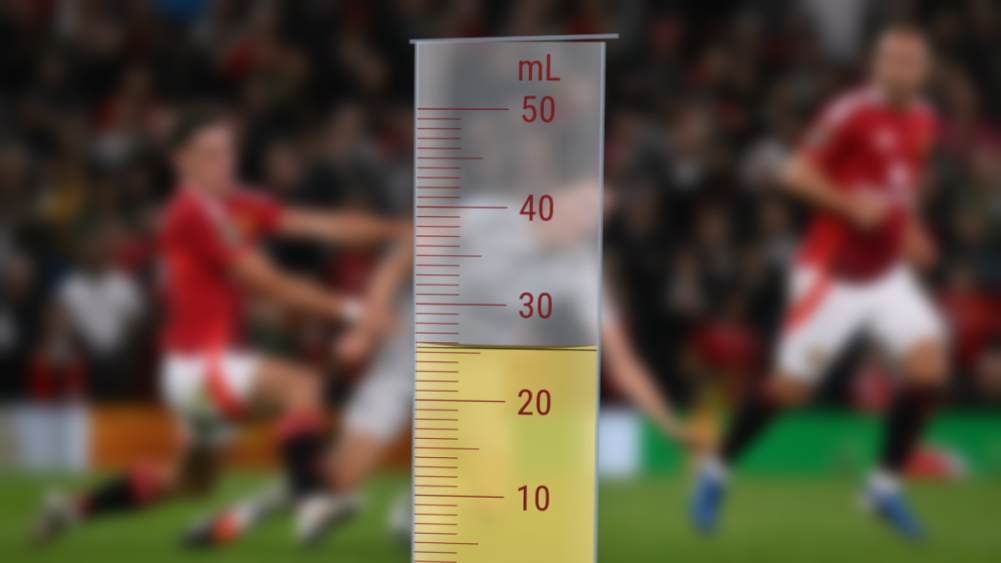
25.5 mL
